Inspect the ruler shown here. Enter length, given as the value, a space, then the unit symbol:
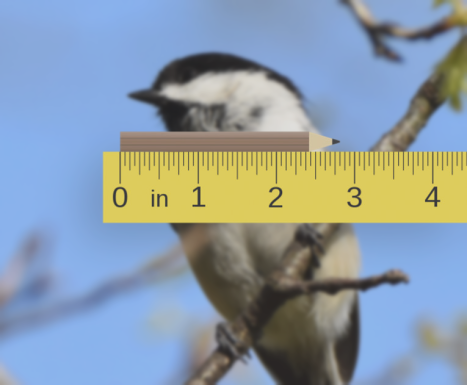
2.8125 in
